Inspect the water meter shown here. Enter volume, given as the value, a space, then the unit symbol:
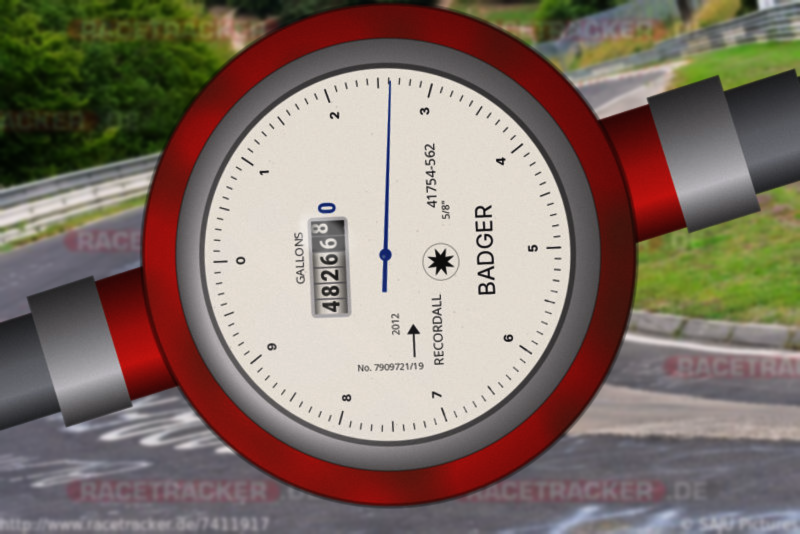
4826682.6 gal
